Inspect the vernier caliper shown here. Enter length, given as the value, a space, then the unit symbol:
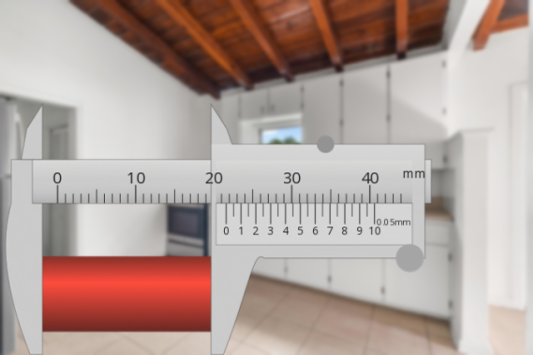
21.6 mm
